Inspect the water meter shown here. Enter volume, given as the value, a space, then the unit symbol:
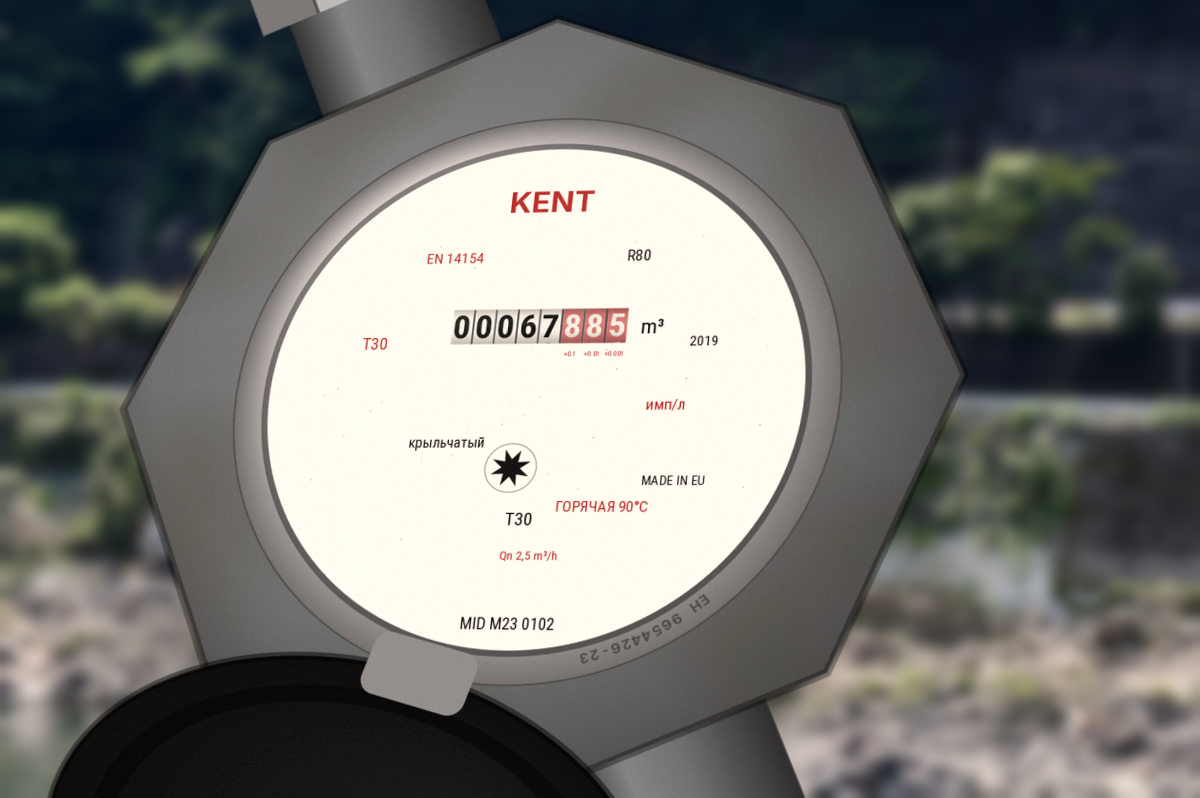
67.885 m³
